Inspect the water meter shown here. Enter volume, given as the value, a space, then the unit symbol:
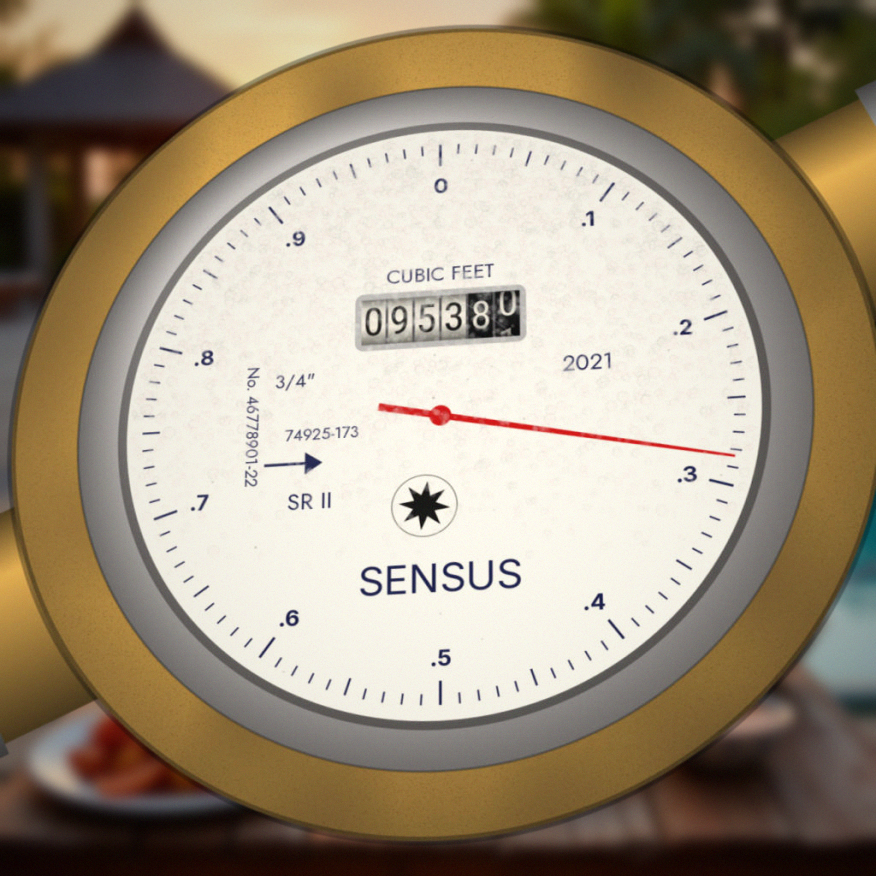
95380.28 ft³
